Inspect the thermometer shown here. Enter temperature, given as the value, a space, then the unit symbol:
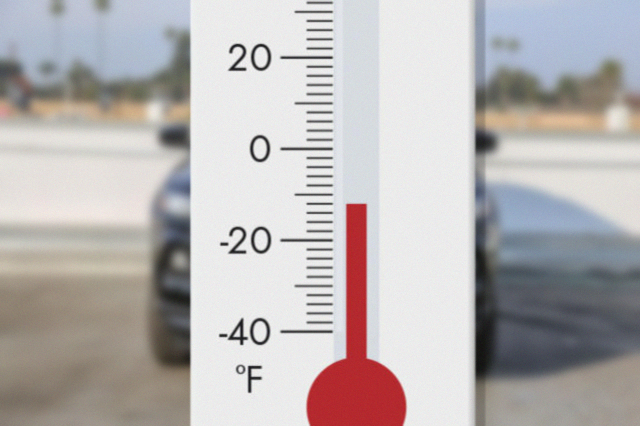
-12 °F
